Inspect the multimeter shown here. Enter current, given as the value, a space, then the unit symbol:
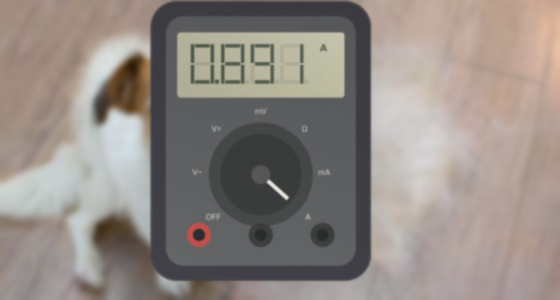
0.891 A
